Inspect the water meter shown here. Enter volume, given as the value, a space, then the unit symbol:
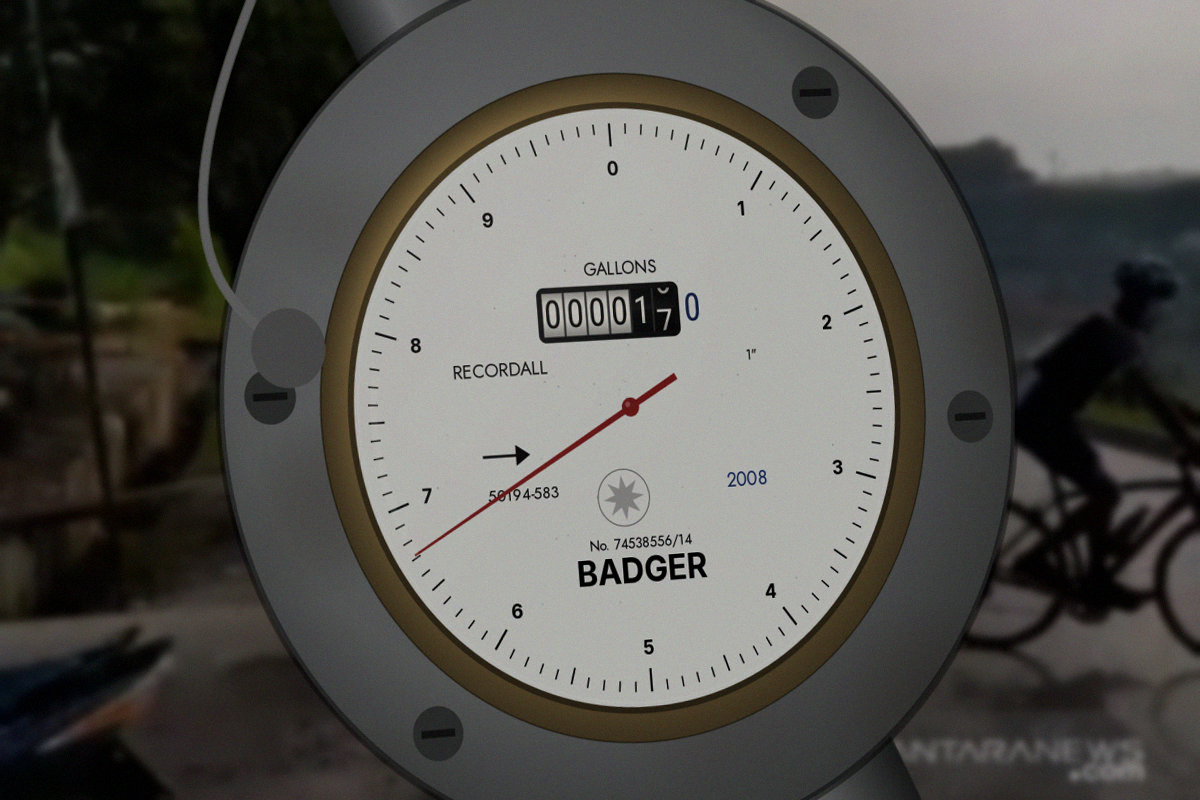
166.7 gal
